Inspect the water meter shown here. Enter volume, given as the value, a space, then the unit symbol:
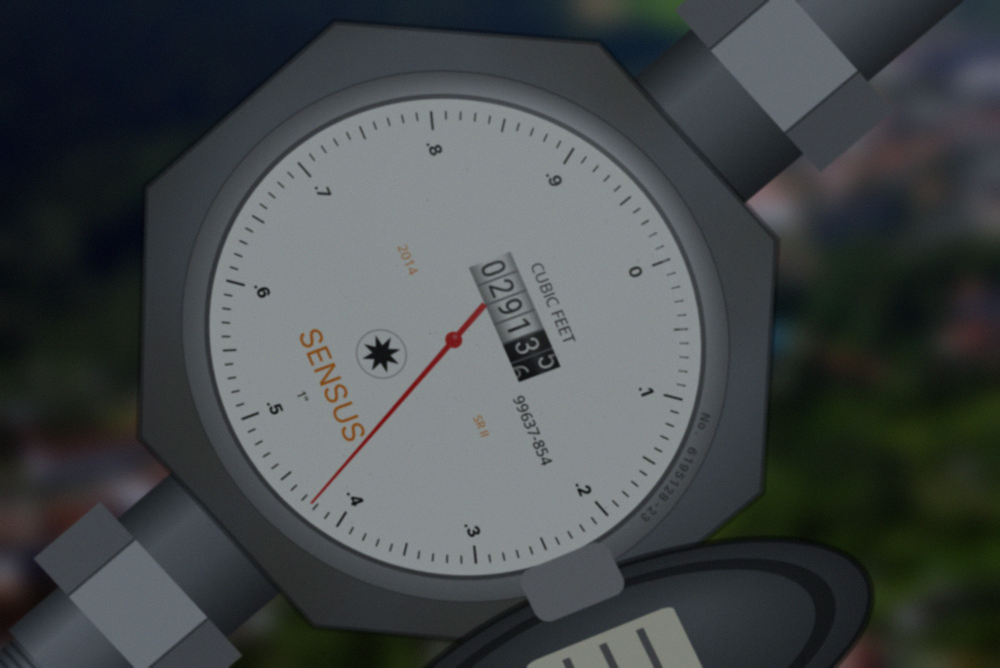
29135.42 ft³
